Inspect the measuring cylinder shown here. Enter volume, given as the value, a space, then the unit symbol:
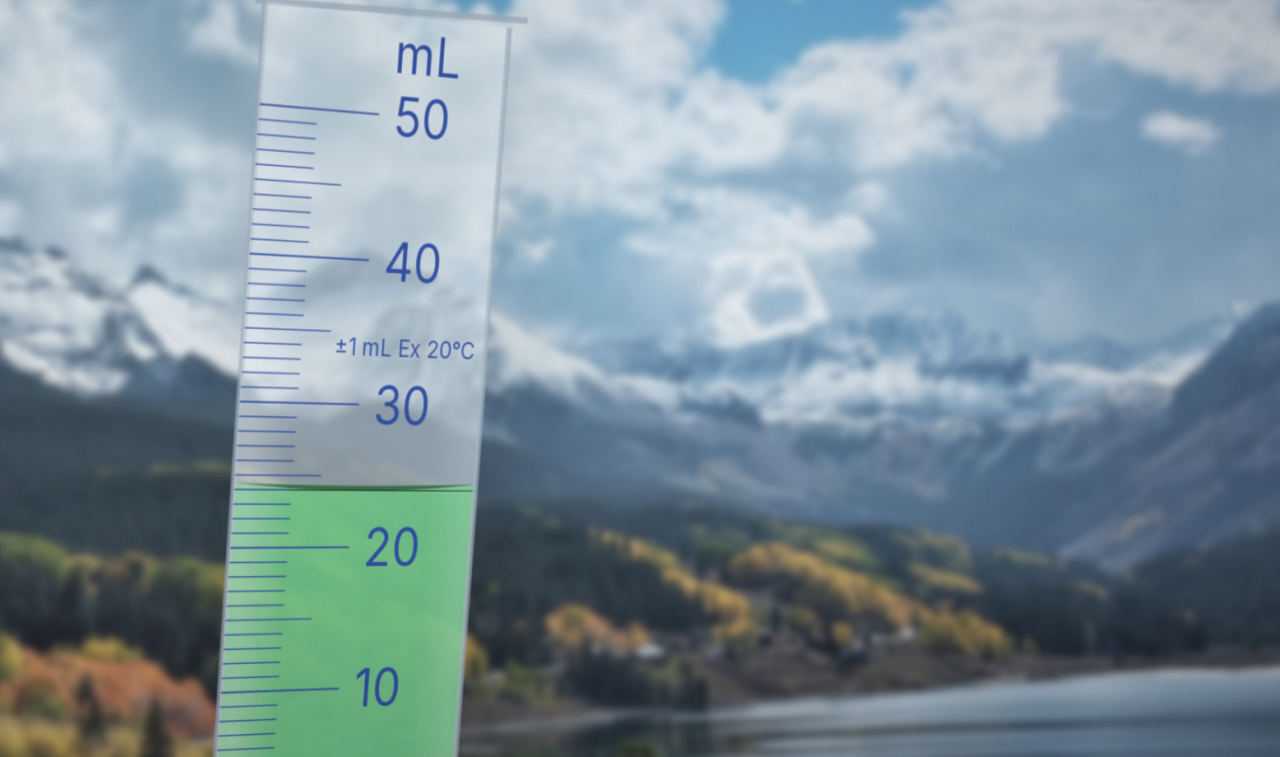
24 mL
